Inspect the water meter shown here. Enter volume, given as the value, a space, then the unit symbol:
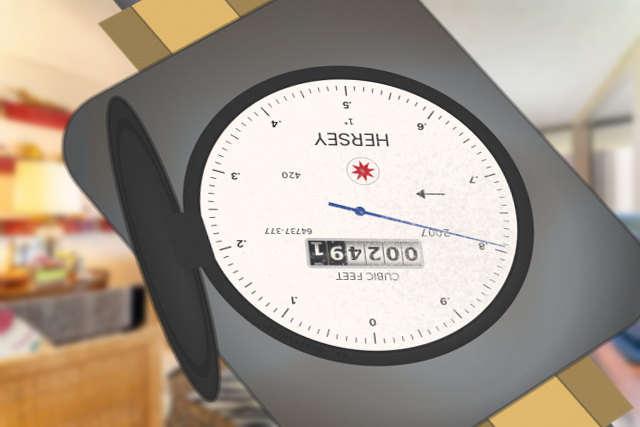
2490.79 ft³
